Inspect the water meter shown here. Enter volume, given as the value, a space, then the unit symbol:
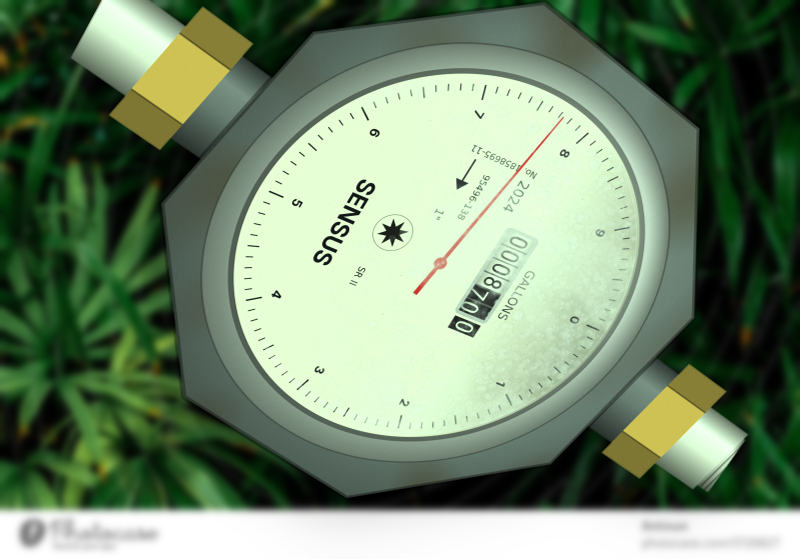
8697.7 gal
